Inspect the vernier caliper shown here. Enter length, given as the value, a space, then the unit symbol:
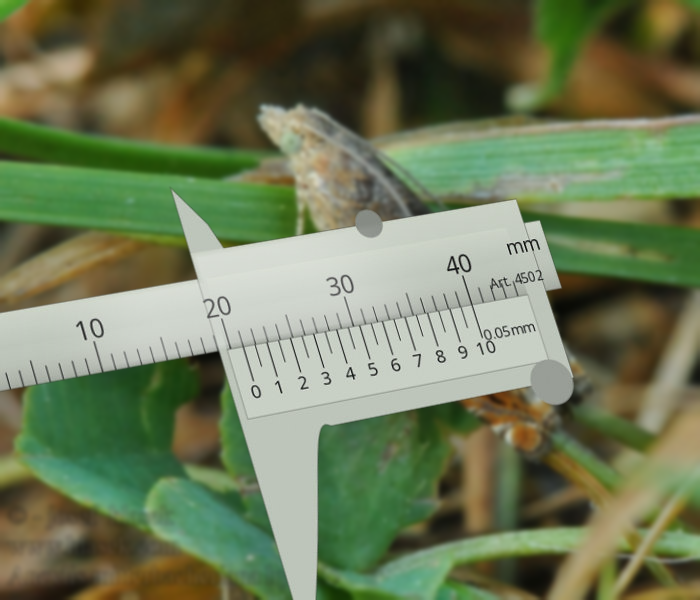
21.0 mm
